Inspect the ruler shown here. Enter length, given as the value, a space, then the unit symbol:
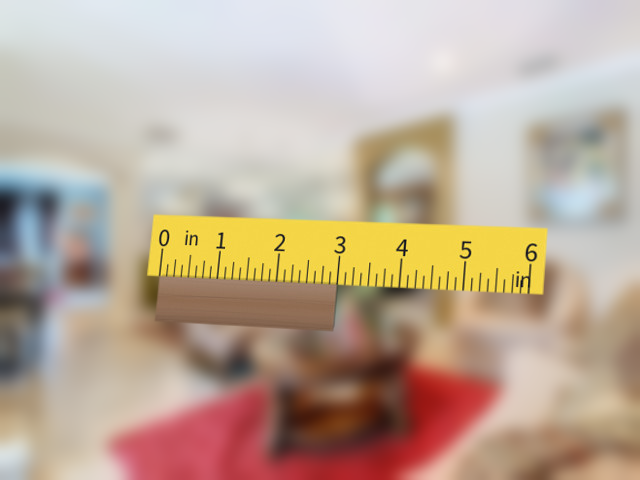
3 in
